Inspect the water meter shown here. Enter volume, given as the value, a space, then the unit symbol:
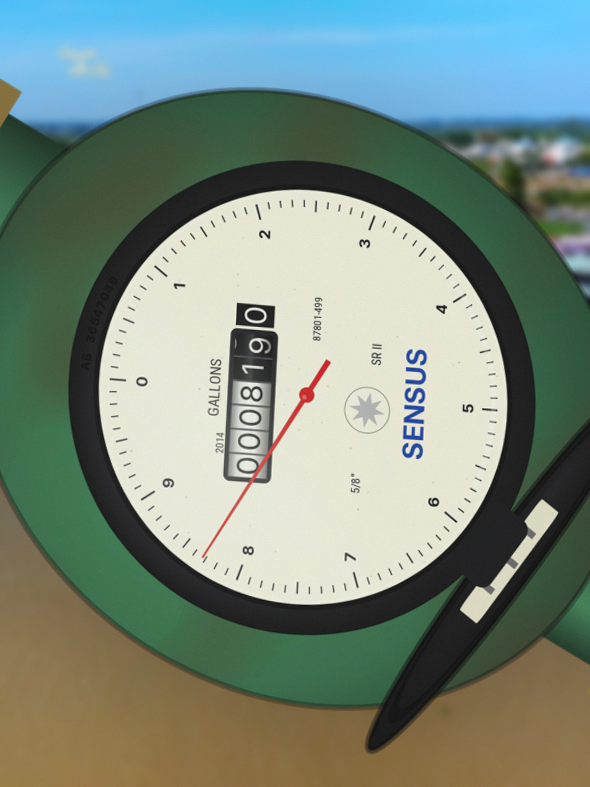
8188.3 gal
